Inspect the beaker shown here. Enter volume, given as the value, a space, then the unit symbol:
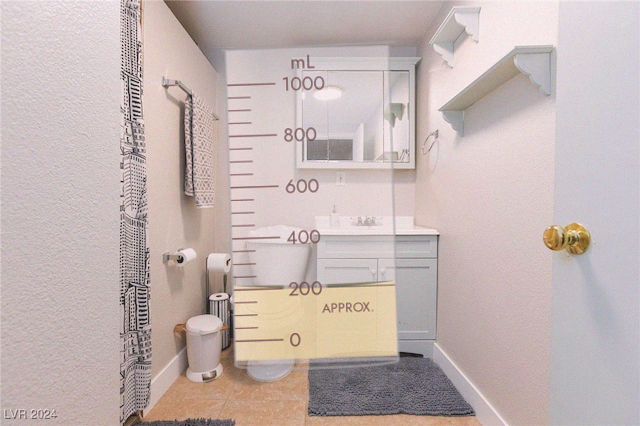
200 mL
